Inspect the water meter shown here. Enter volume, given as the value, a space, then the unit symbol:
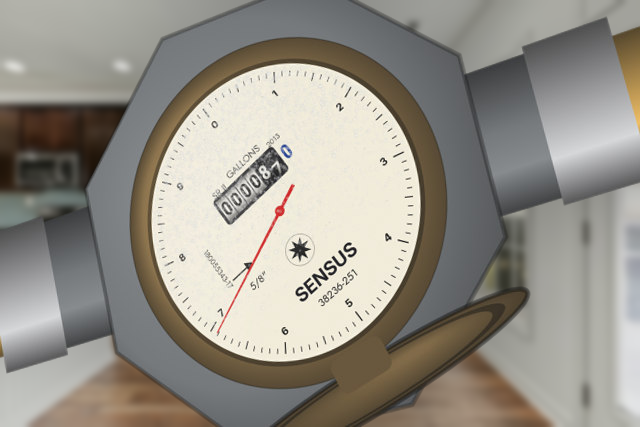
866.9 gal
